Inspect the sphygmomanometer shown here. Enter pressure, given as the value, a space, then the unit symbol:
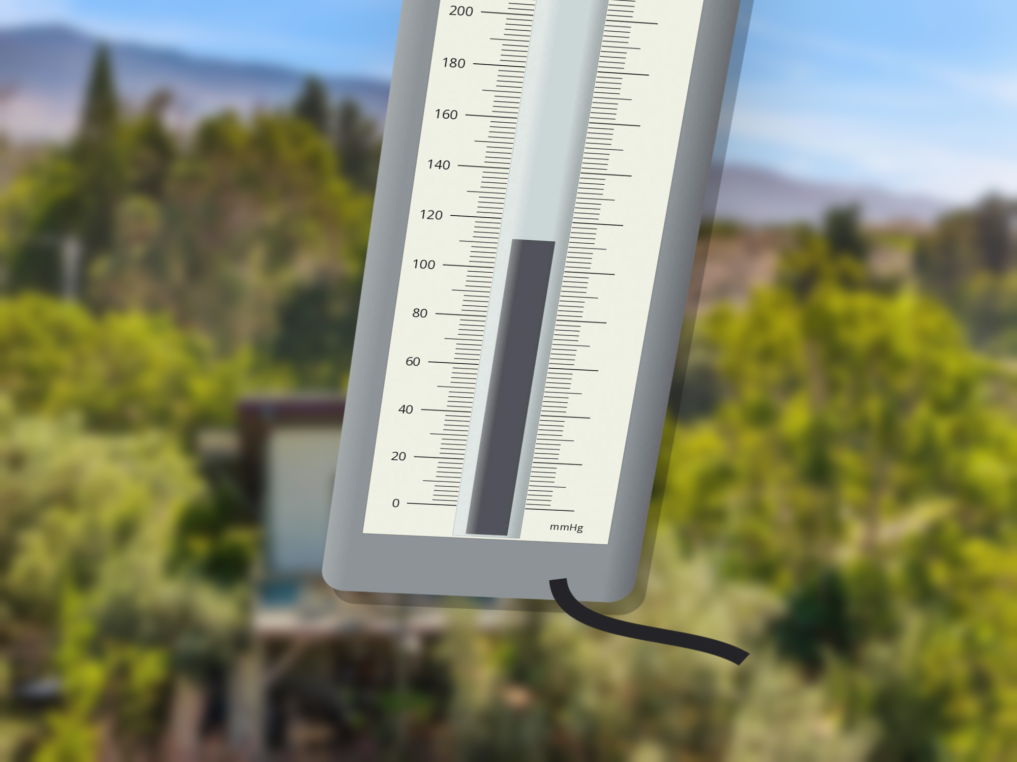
112 mmHg
